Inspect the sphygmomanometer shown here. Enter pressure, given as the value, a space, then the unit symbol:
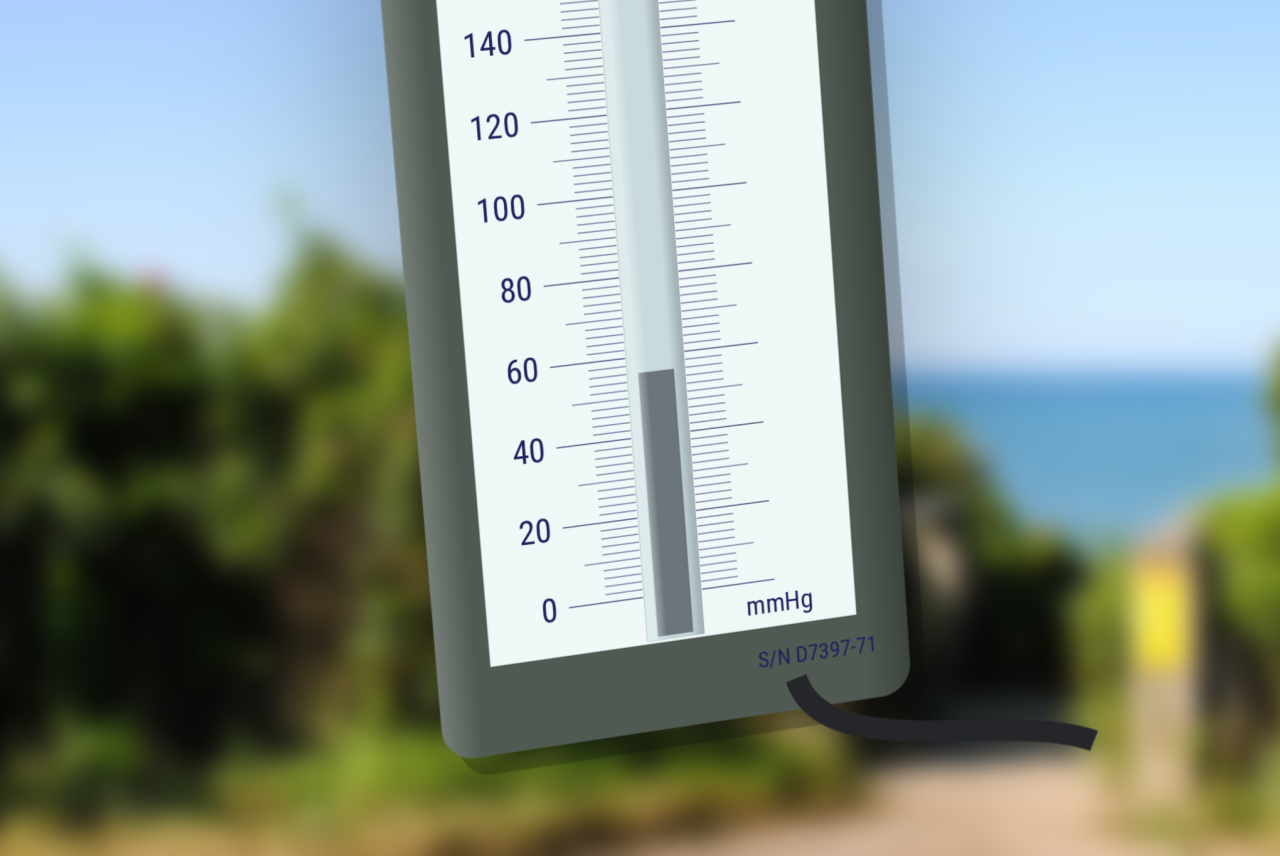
56 mmHg
